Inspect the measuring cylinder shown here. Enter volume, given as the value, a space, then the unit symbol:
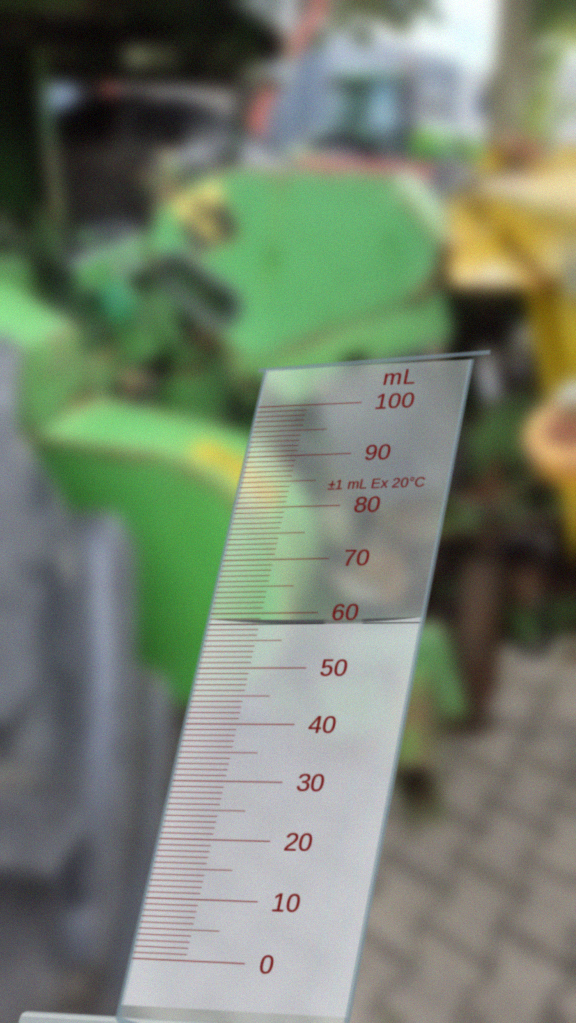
58 mL
